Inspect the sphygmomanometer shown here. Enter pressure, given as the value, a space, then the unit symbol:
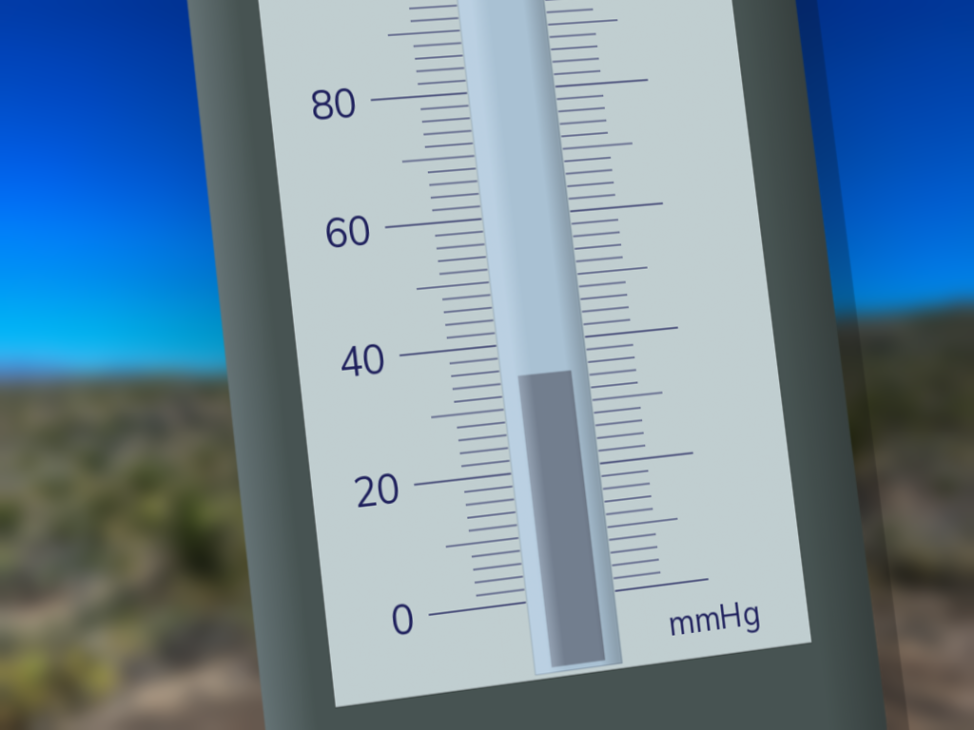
35 mmHg
